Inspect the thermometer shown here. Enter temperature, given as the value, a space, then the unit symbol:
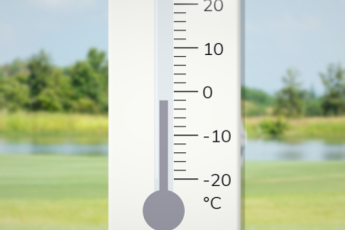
-2 °C
